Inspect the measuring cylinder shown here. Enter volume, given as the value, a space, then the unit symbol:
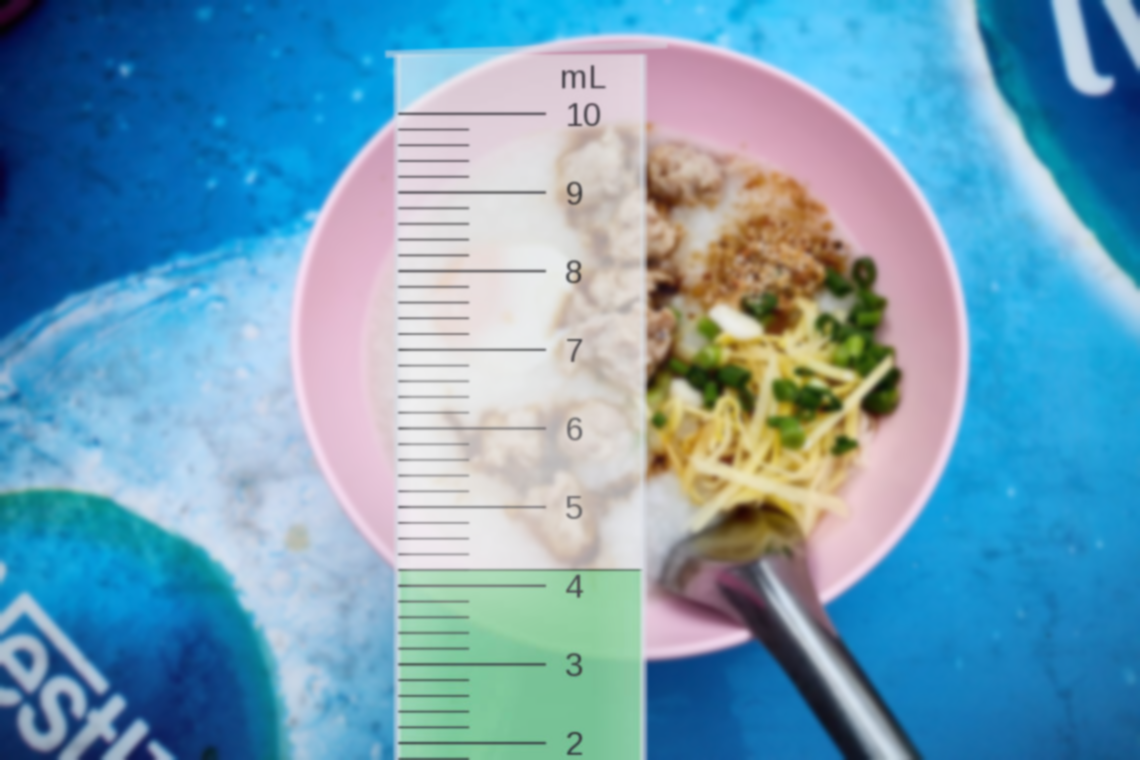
4.2 mL
